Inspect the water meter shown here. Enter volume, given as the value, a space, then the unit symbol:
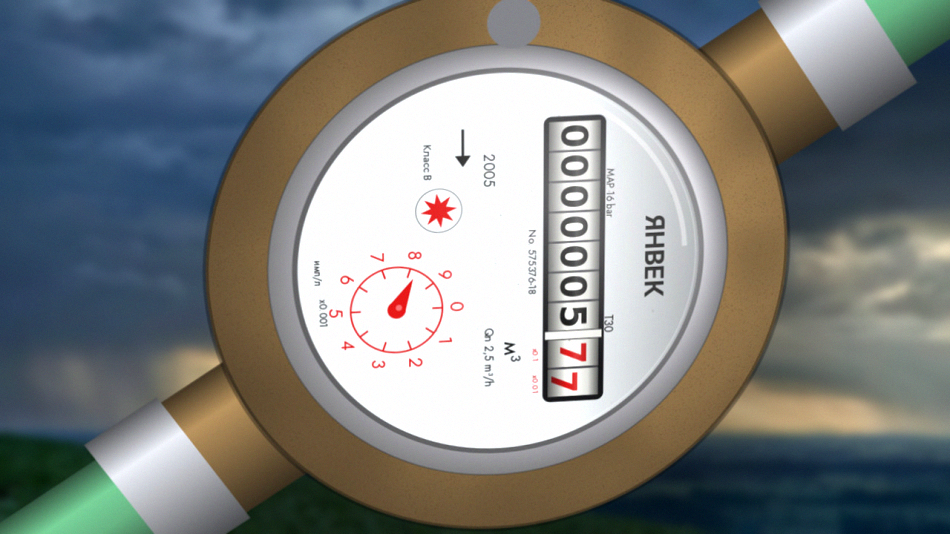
5.768 m³
